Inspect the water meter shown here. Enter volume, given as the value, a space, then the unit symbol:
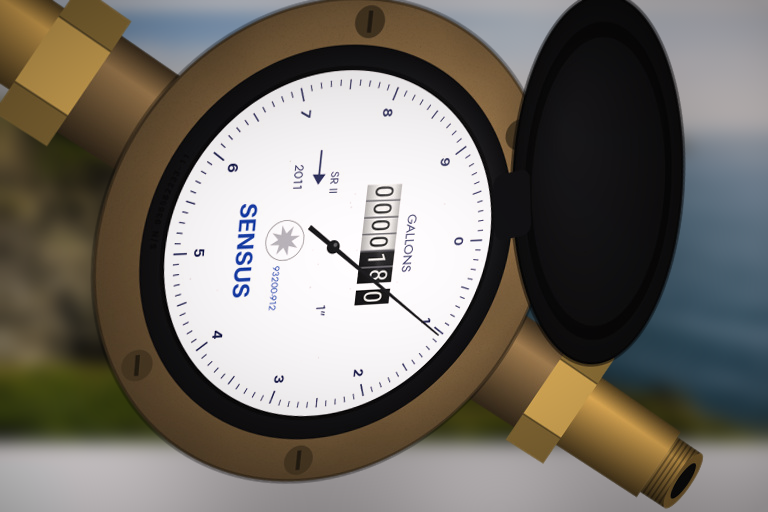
181.0 gal
